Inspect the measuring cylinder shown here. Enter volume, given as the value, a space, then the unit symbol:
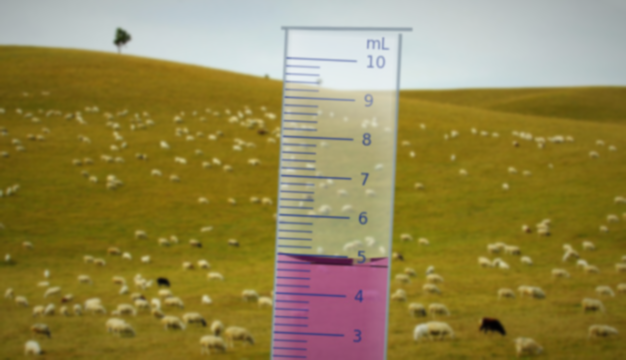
4.8 mL
